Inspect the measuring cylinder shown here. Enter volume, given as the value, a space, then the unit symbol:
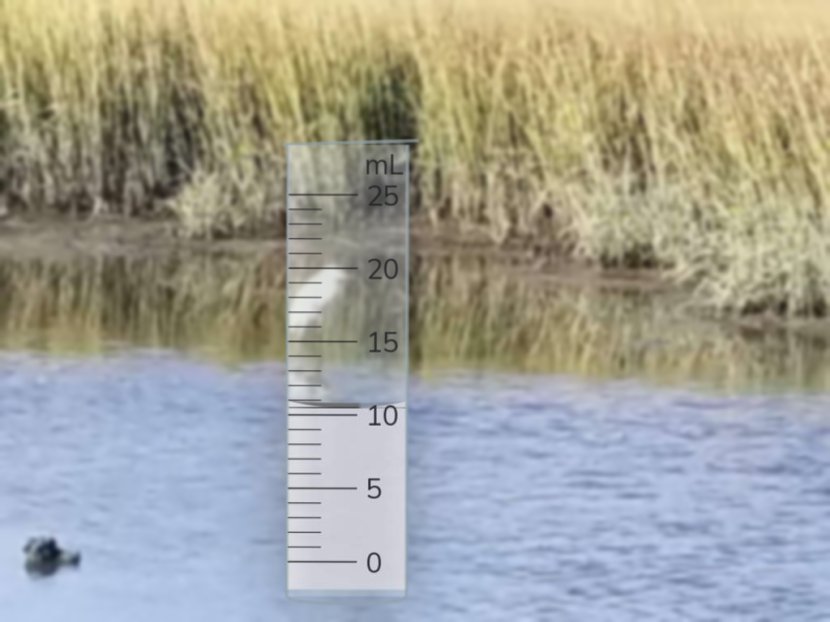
10.5 mL
